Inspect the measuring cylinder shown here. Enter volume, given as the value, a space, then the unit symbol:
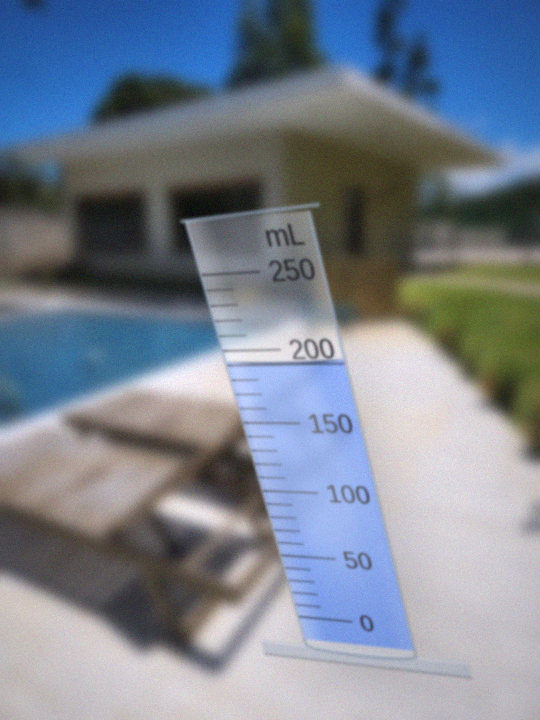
190 mL
